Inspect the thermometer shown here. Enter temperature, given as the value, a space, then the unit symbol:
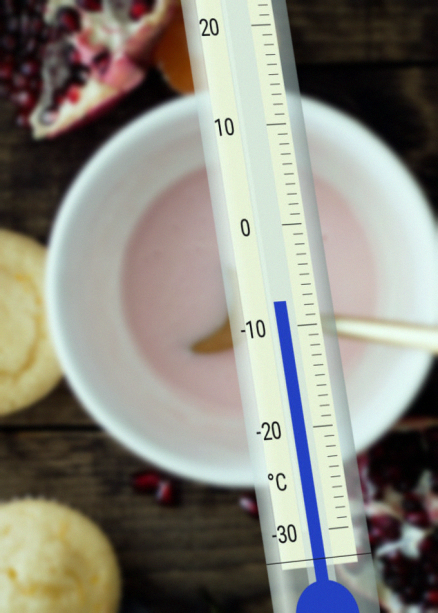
-7.5 °C
